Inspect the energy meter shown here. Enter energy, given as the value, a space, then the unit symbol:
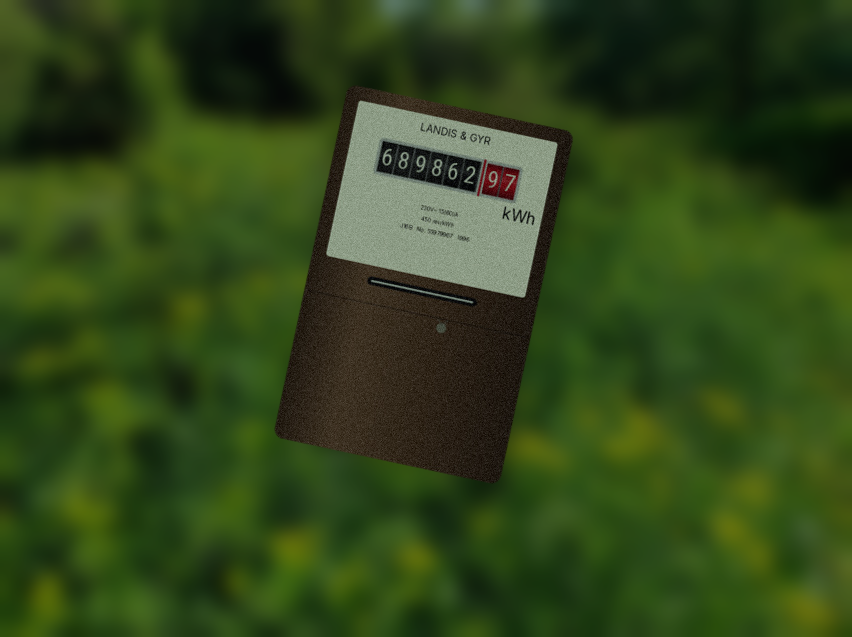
689862.97 kWh
